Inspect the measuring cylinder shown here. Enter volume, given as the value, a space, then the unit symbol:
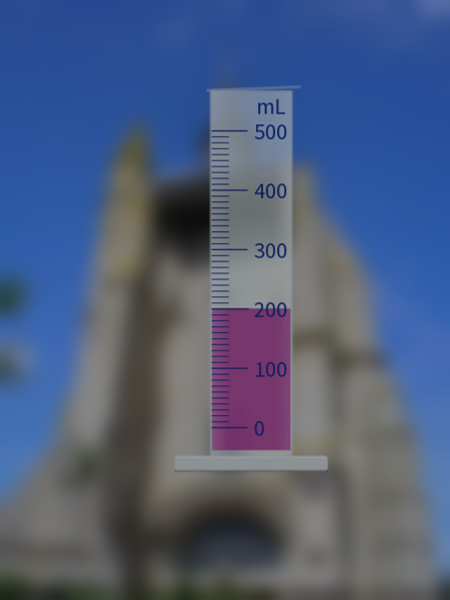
200 mL
